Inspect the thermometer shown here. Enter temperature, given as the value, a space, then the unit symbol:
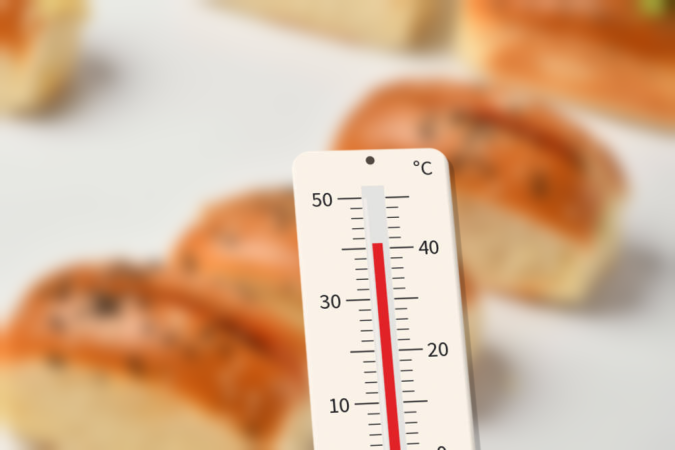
41 °C
